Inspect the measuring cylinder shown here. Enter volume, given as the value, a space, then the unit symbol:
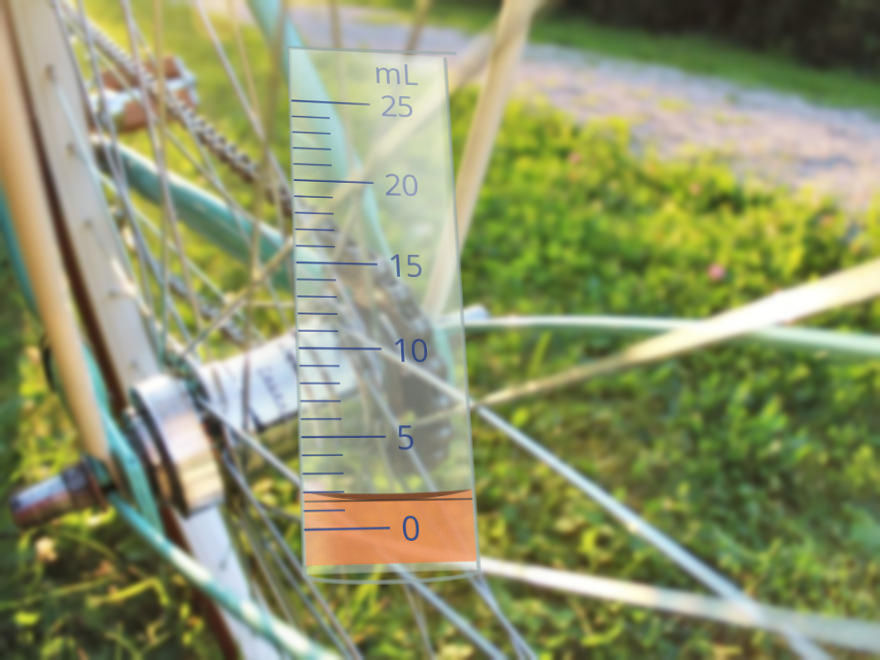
1.5 mL
